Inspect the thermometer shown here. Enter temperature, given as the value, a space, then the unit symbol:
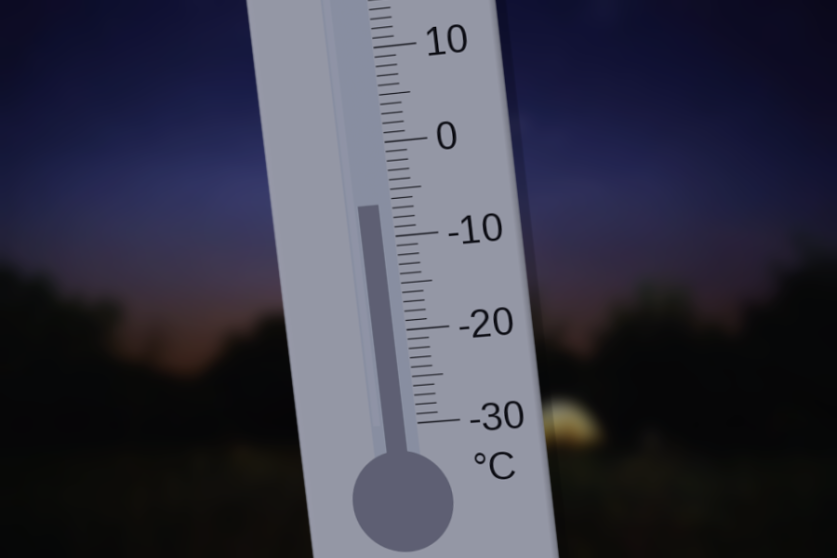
-6.5 °C
